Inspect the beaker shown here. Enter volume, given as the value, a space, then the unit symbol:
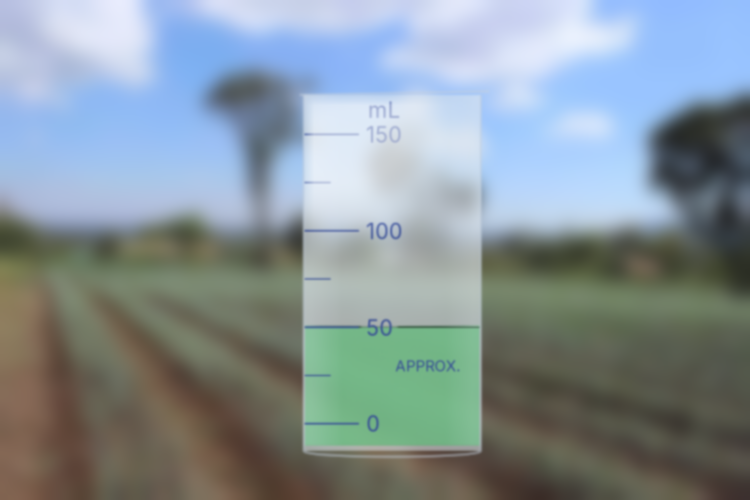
50 mL
